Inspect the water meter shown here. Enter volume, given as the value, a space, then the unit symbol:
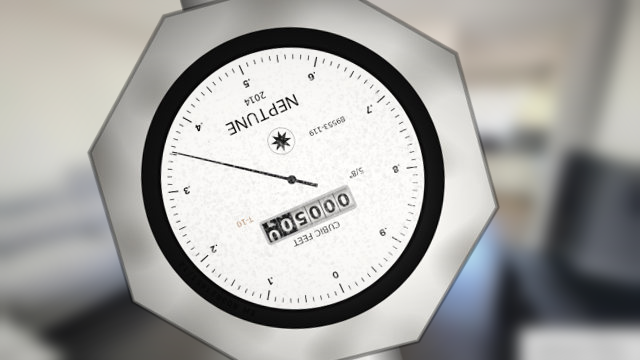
500.35 ft³
